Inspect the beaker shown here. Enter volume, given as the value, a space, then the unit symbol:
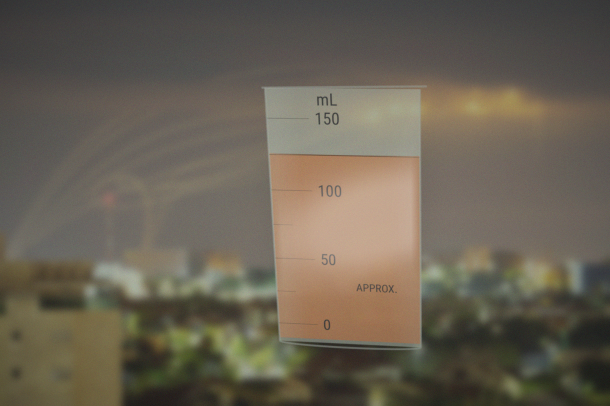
125 mL
